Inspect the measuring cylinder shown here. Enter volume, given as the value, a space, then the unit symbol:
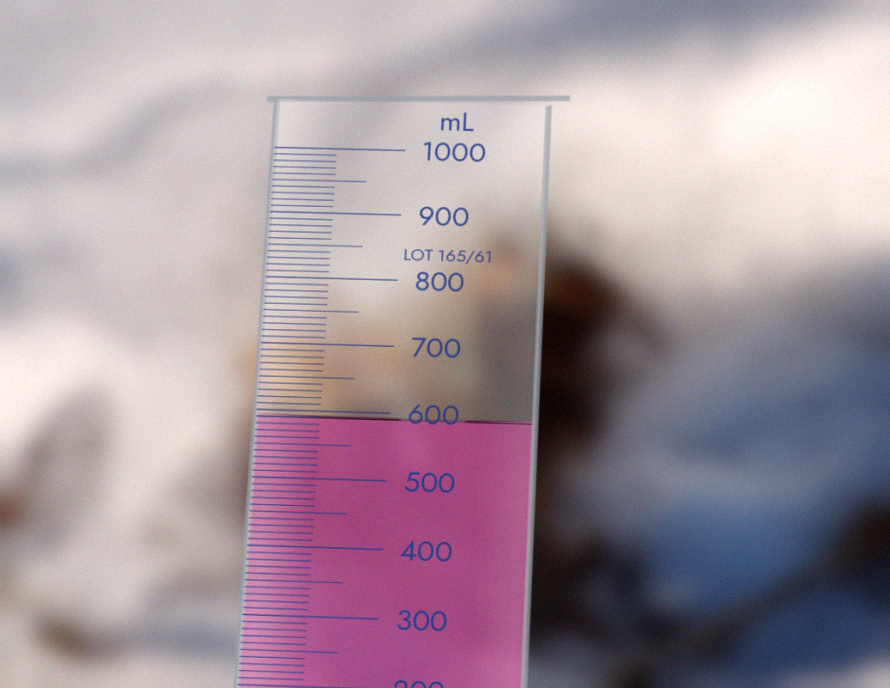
590 mL
